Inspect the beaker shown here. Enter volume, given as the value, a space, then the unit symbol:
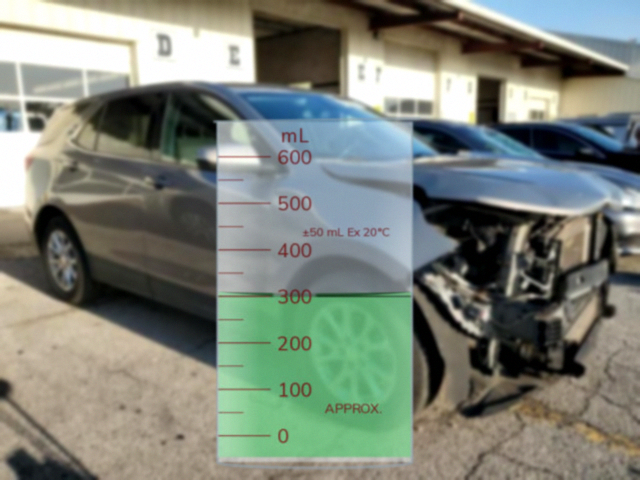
300 mL
